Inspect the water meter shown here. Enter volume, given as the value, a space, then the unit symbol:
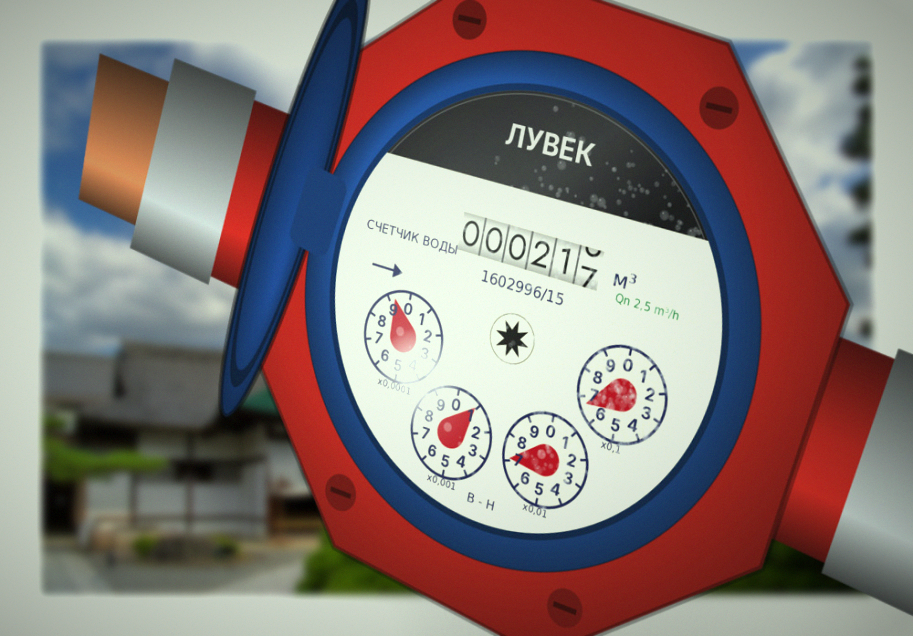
216.6709 m³
